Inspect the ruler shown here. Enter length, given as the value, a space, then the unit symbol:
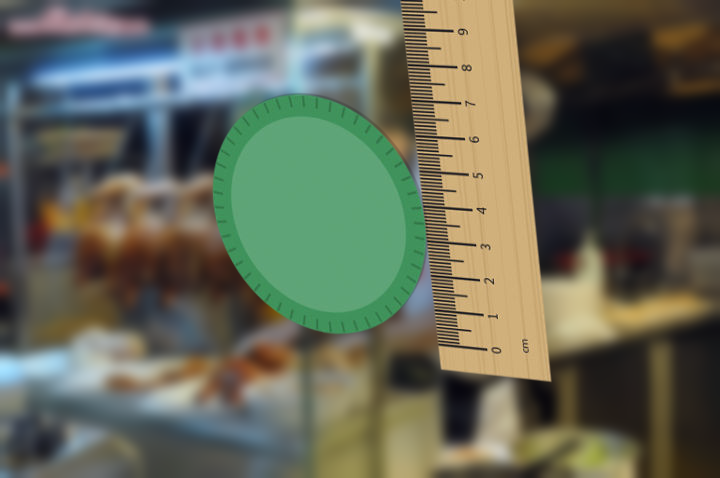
7 cm
